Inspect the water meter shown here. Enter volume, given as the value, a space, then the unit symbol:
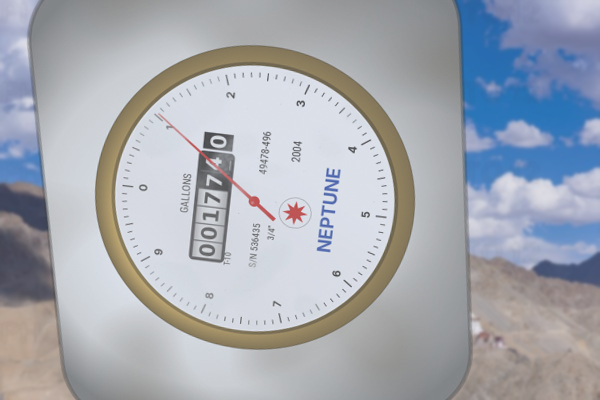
17741.0 gal
